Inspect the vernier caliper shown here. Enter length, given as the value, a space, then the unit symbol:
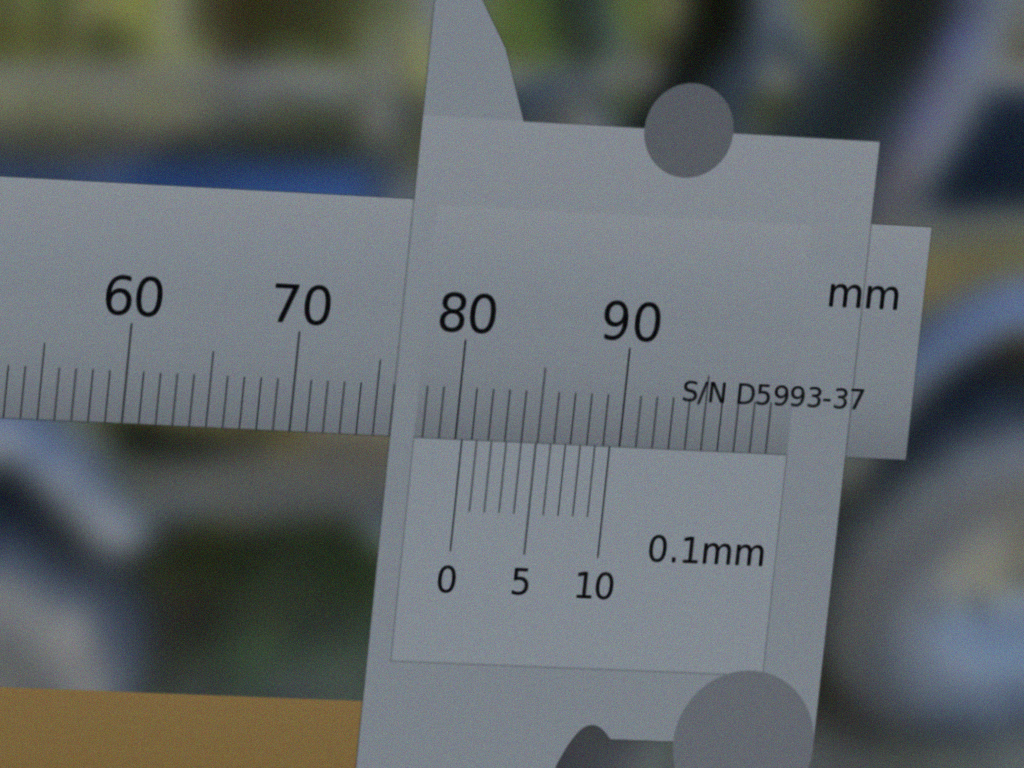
80.4 mm
